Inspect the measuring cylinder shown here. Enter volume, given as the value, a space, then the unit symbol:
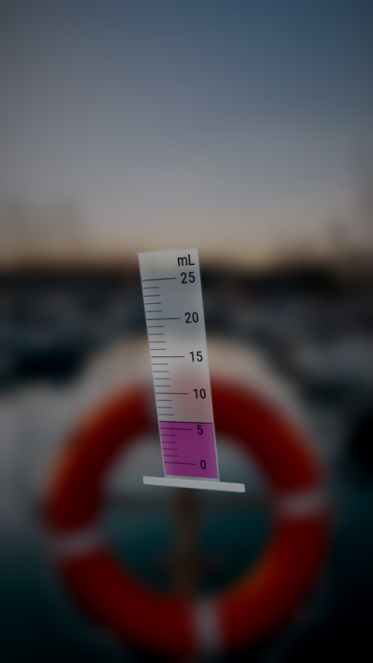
6 mL
